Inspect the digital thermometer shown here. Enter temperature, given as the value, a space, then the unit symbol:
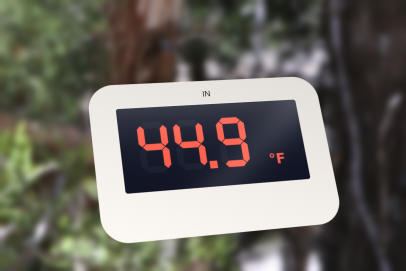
44.9 °F
